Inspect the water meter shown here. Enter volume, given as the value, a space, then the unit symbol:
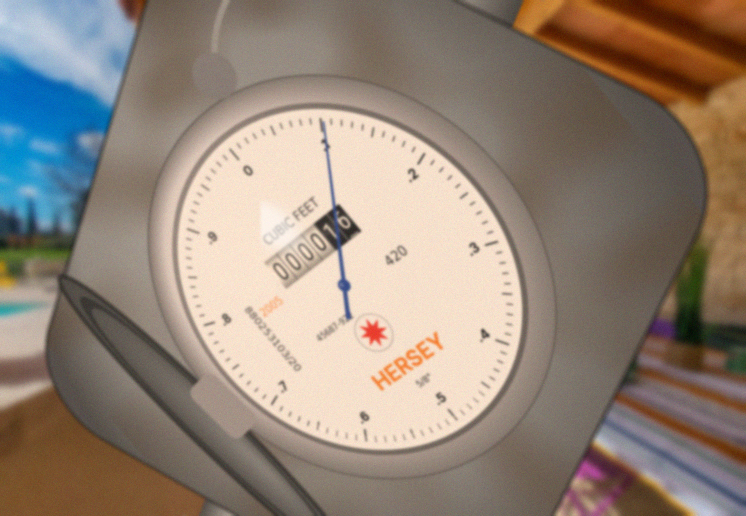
16.10 ft³
